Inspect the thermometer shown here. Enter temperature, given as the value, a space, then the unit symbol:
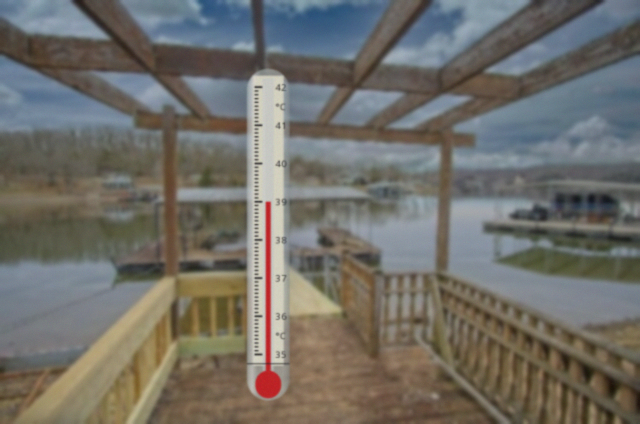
39 °C
